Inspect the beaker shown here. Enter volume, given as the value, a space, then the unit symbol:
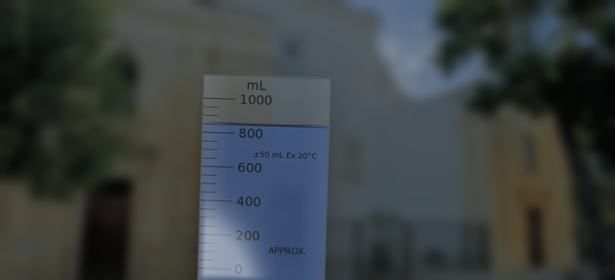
850 mL
